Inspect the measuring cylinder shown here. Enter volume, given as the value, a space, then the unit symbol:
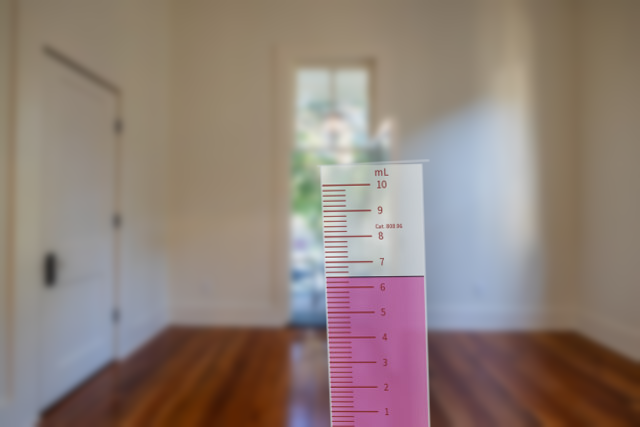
6.4 mL
